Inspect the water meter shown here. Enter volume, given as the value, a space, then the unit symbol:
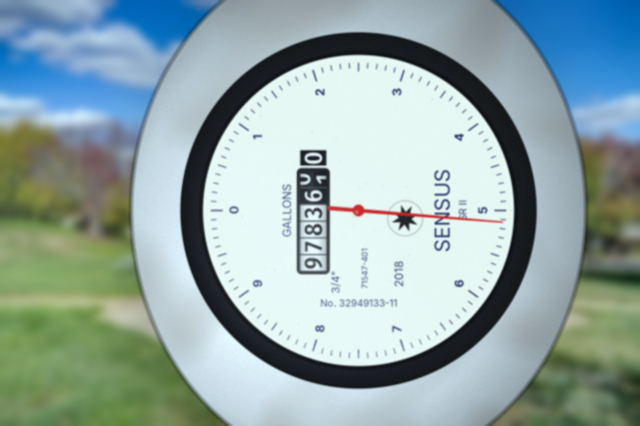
9783605.1 gal
